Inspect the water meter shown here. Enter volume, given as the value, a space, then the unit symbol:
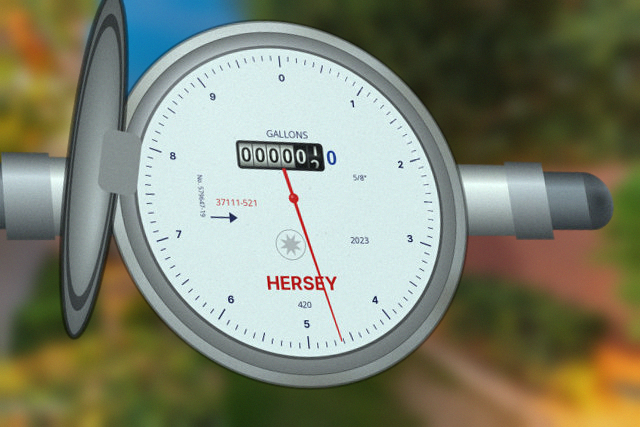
14.6 gal
